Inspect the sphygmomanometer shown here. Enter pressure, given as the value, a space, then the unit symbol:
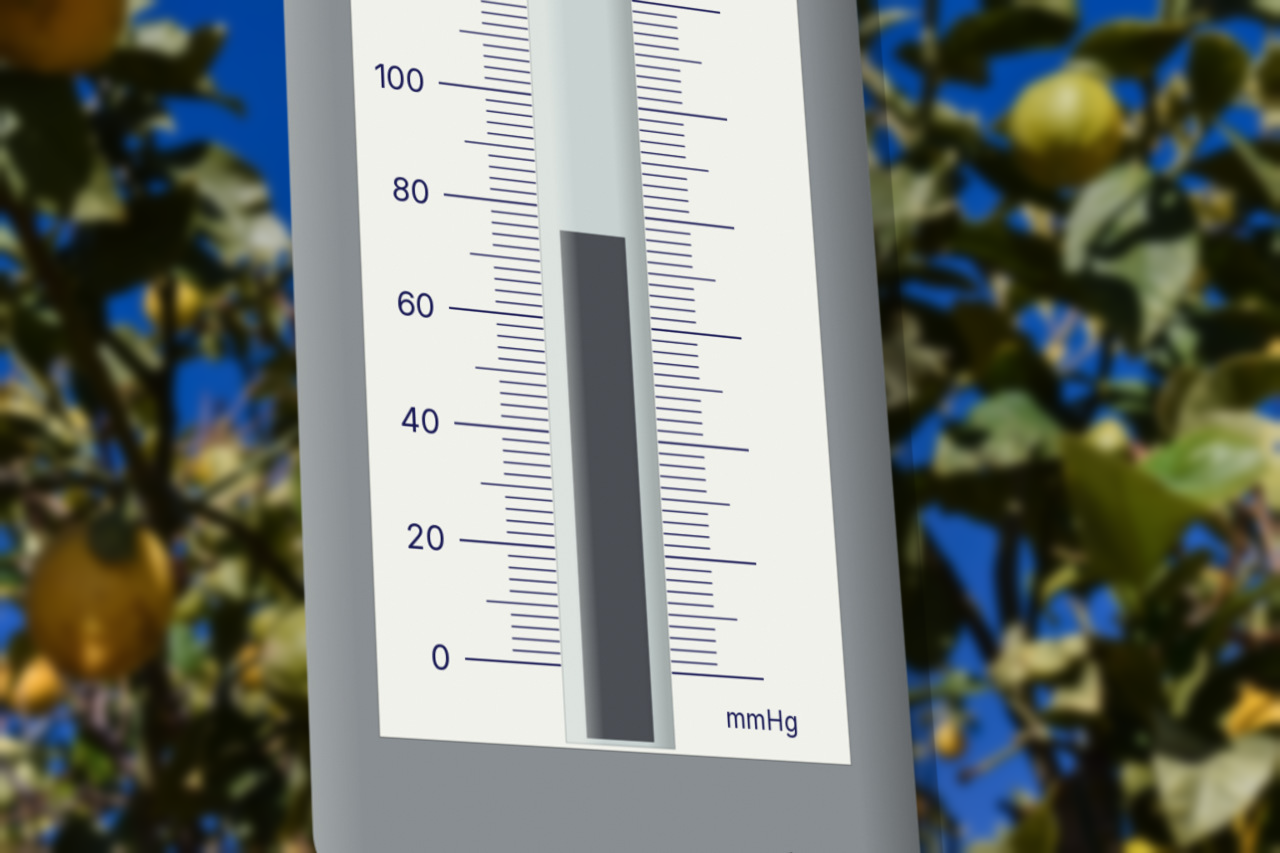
76 mmHg
